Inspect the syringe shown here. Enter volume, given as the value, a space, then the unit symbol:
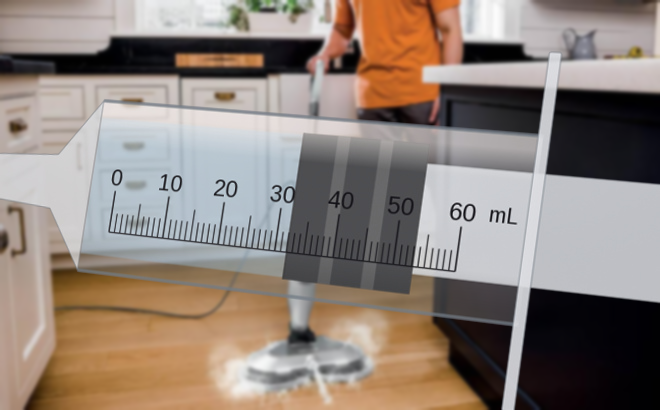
32 mL
